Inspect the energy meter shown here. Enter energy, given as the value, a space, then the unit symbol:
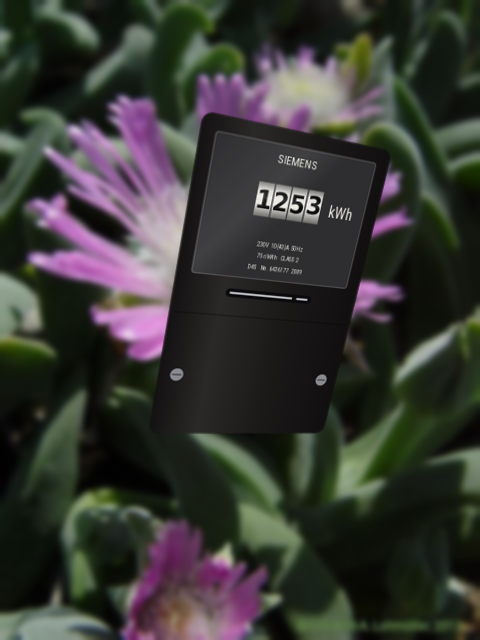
1253 kWh
